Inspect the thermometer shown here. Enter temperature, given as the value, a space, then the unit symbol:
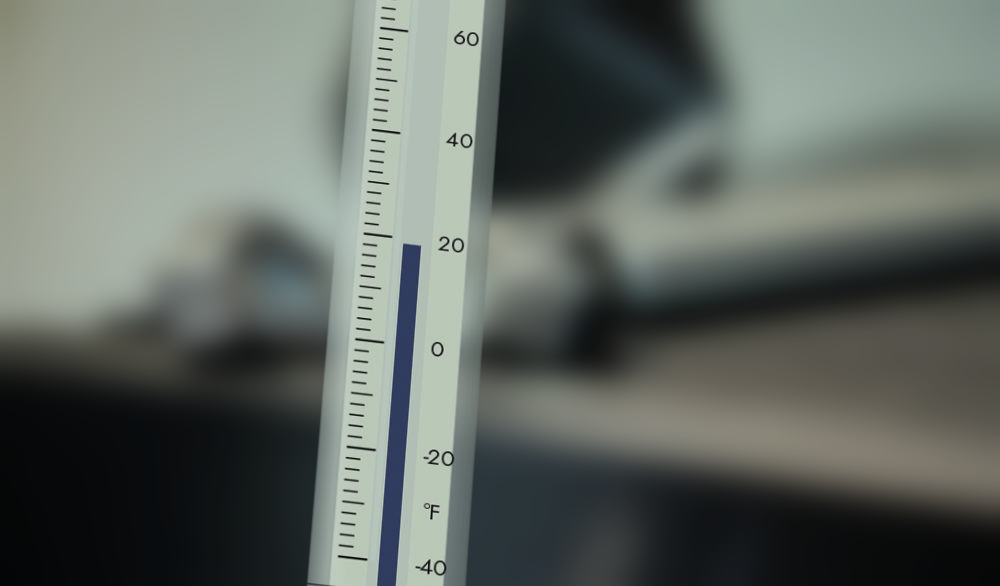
19 °F
